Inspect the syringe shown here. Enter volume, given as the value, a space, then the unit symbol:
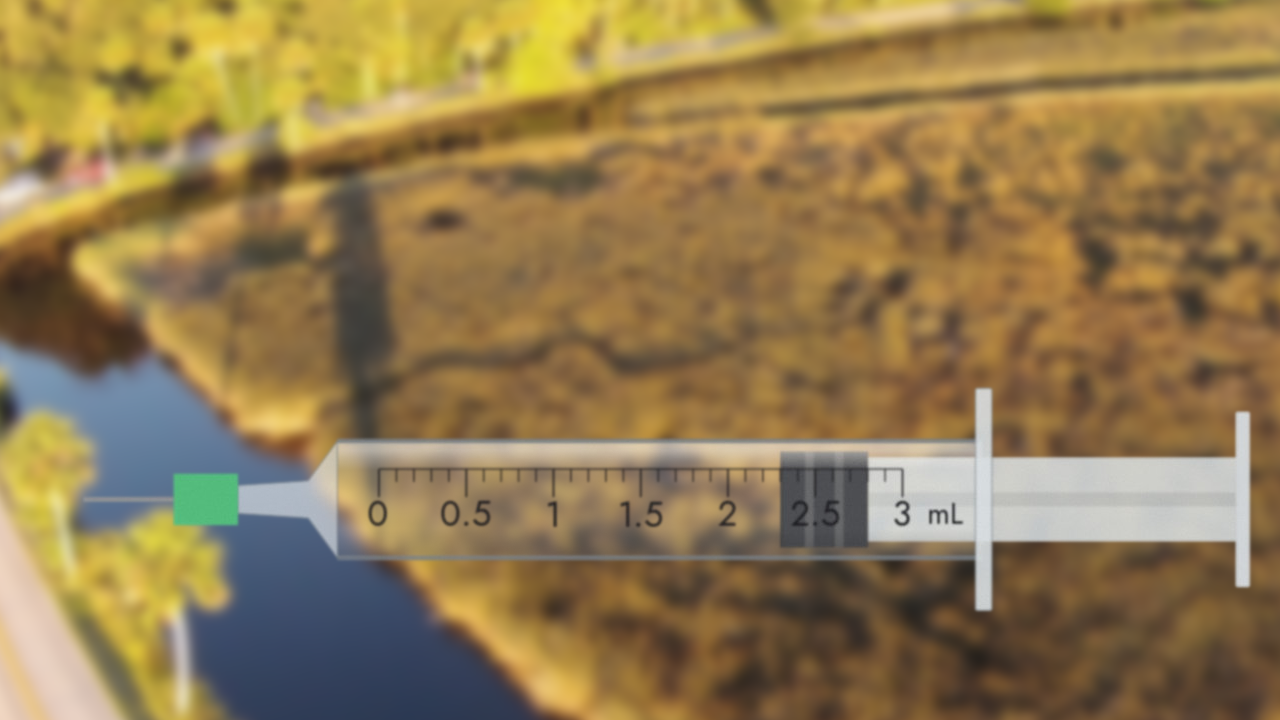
2.3 mL
